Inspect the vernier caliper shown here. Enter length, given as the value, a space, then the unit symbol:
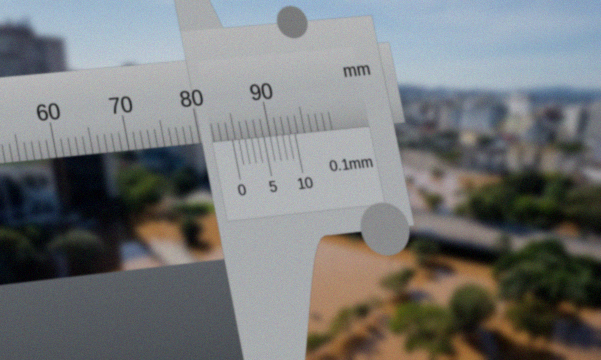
84.6 mm
